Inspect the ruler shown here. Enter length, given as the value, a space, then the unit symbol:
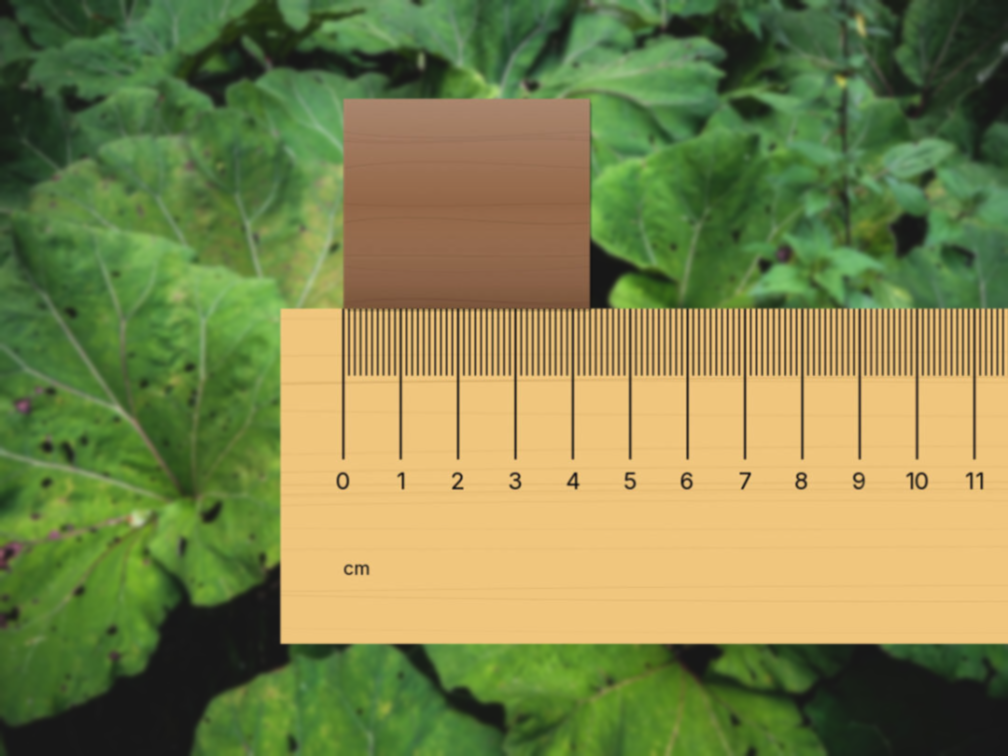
4.3 cm
